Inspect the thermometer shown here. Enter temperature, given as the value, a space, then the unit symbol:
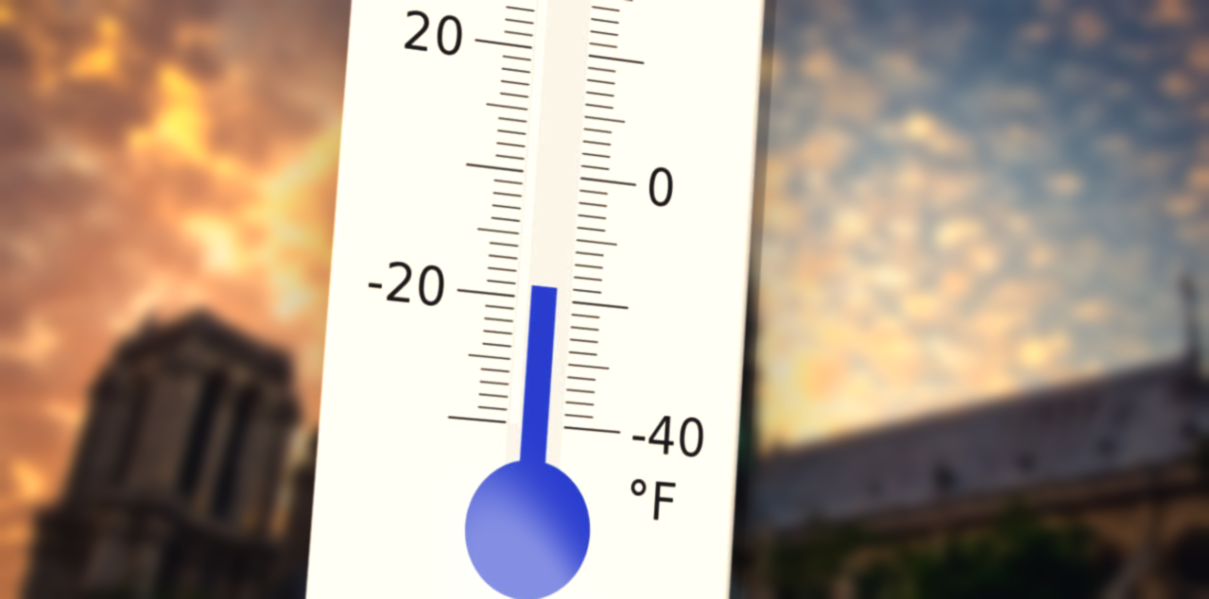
-18 °F
